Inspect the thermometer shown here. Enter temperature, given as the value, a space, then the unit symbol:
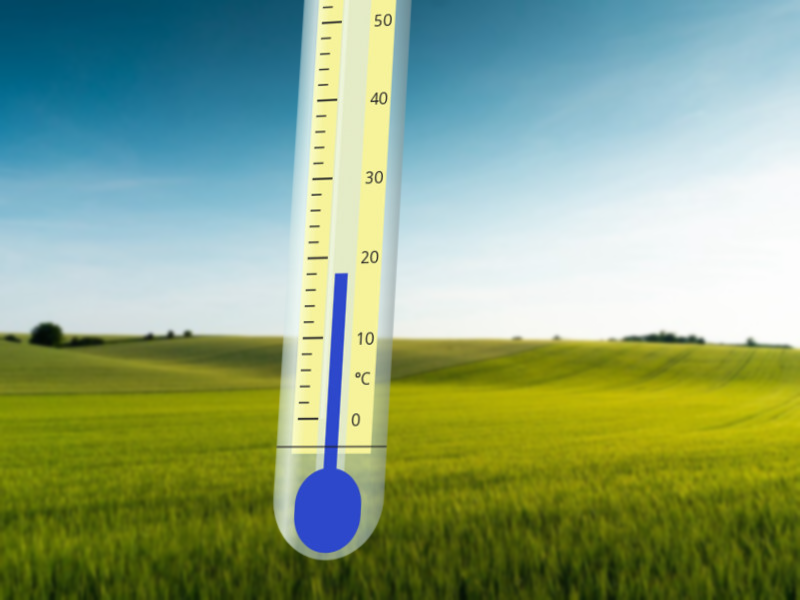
18 °C
